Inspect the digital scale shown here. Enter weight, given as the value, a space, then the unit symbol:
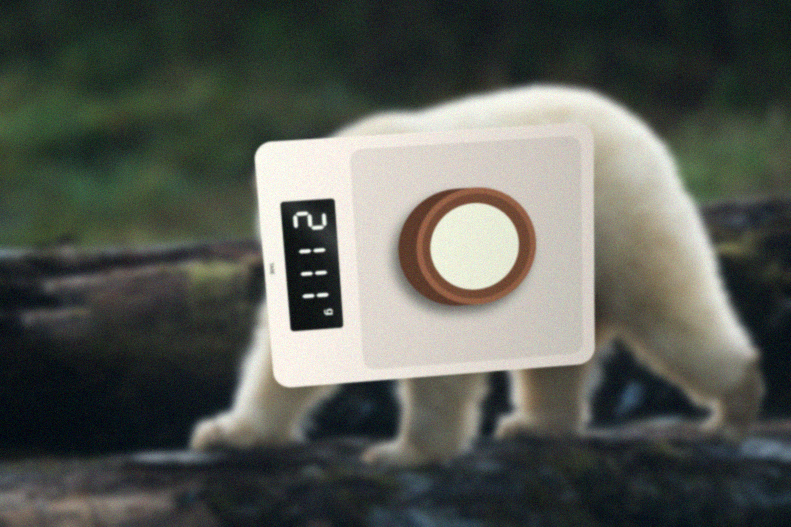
2111 g
